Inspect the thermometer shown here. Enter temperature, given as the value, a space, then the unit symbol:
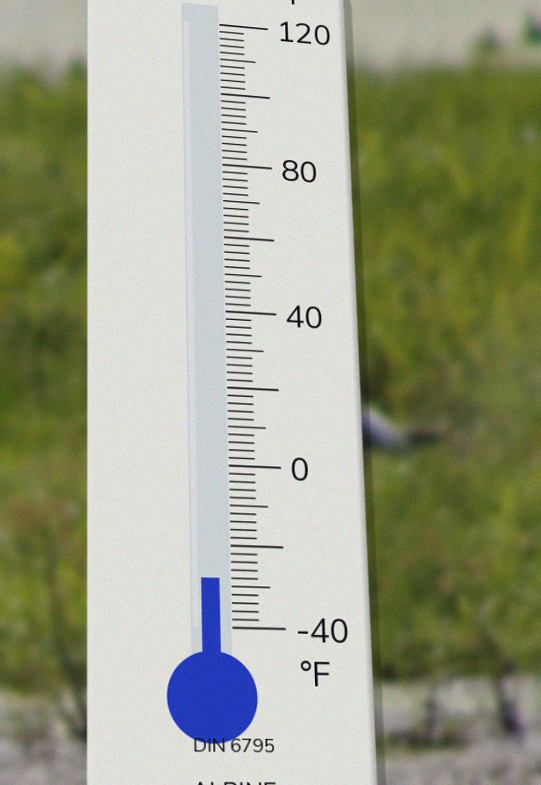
-28 °F
